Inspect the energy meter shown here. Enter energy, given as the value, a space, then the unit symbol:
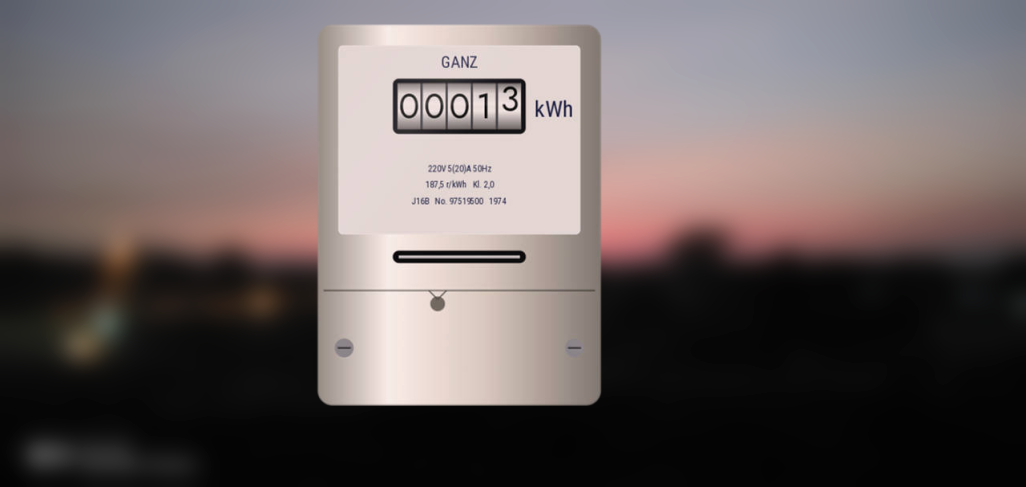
13 kWh
